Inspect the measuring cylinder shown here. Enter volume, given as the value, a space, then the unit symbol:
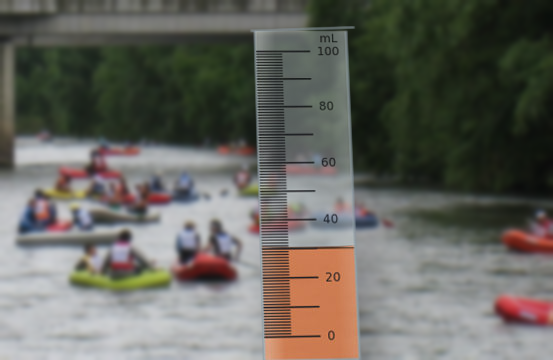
30 mL
